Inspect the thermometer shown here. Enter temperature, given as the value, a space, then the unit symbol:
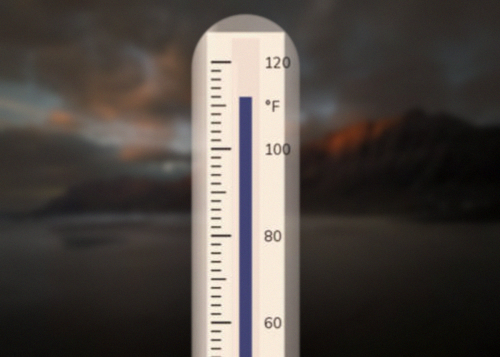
112 °F
